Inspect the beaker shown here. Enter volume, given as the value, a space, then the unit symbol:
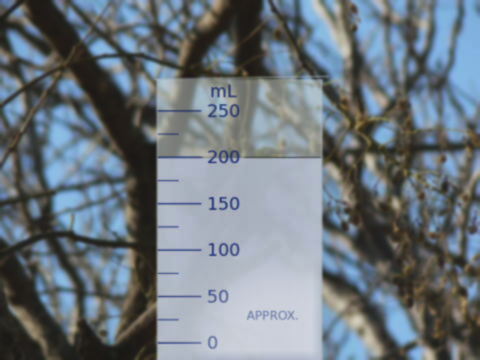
200 mL
